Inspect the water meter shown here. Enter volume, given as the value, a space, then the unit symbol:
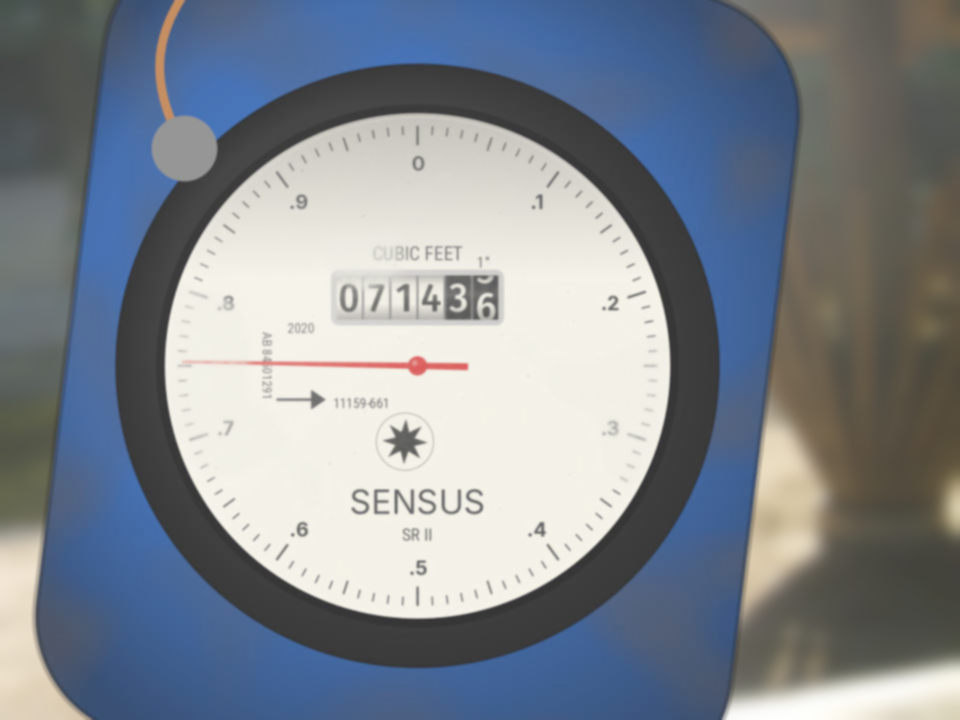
71435.75 ft³
